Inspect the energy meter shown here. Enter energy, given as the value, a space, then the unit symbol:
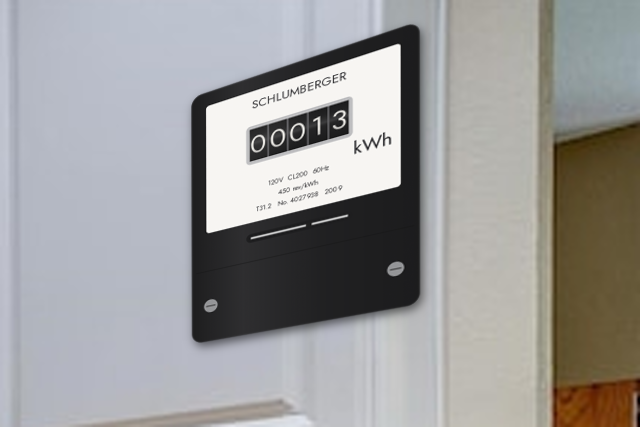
13 kWh
